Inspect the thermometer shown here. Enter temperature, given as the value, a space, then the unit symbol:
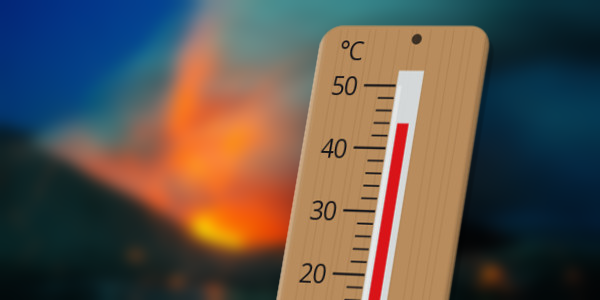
44 °C
